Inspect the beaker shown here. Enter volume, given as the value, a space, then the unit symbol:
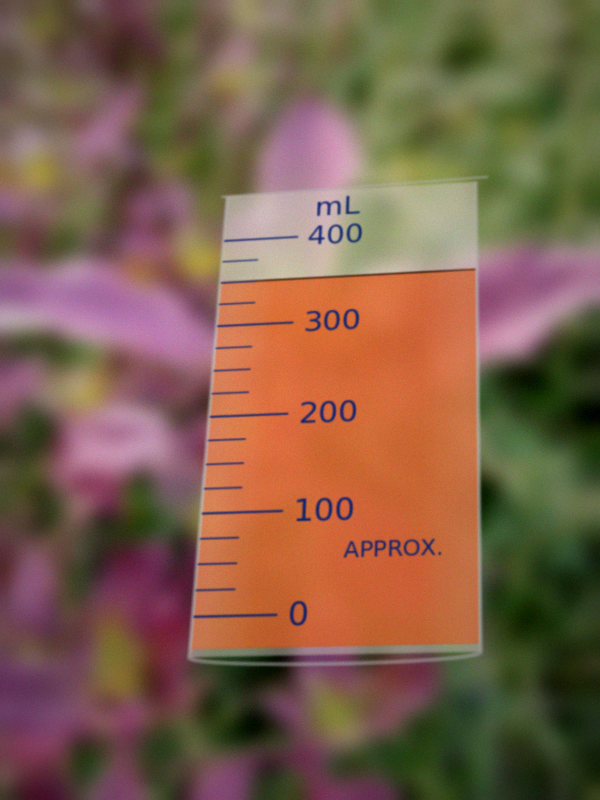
350 mL
